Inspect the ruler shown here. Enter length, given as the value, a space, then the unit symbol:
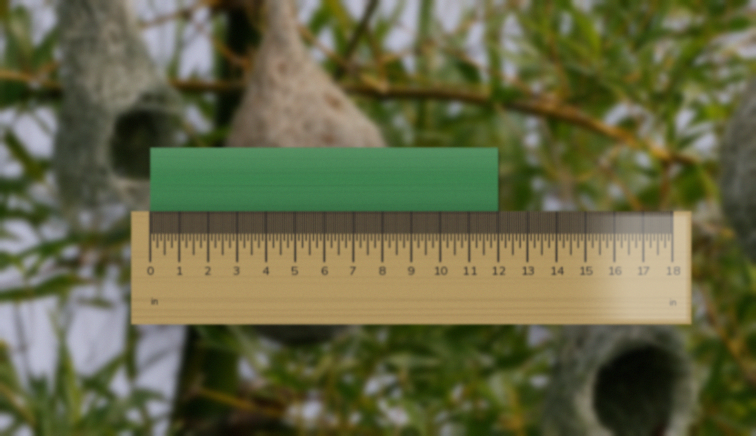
12 in
